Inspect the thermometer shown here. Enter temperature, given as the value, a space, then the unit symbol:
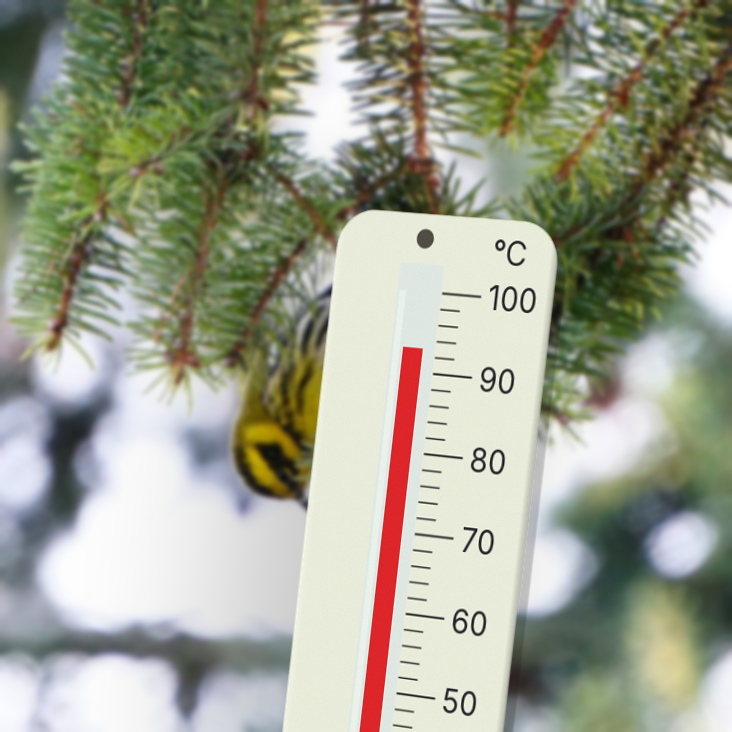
93 °C
